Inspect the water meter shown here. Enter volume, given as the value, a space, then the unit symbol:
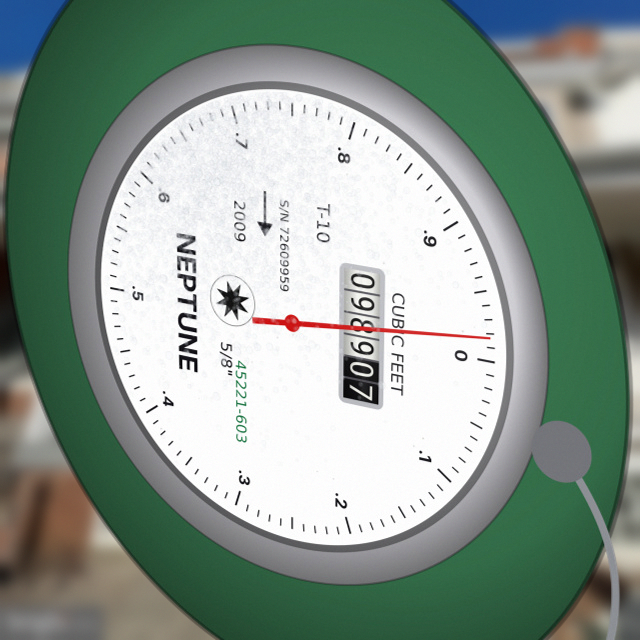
98906.98 ft³
